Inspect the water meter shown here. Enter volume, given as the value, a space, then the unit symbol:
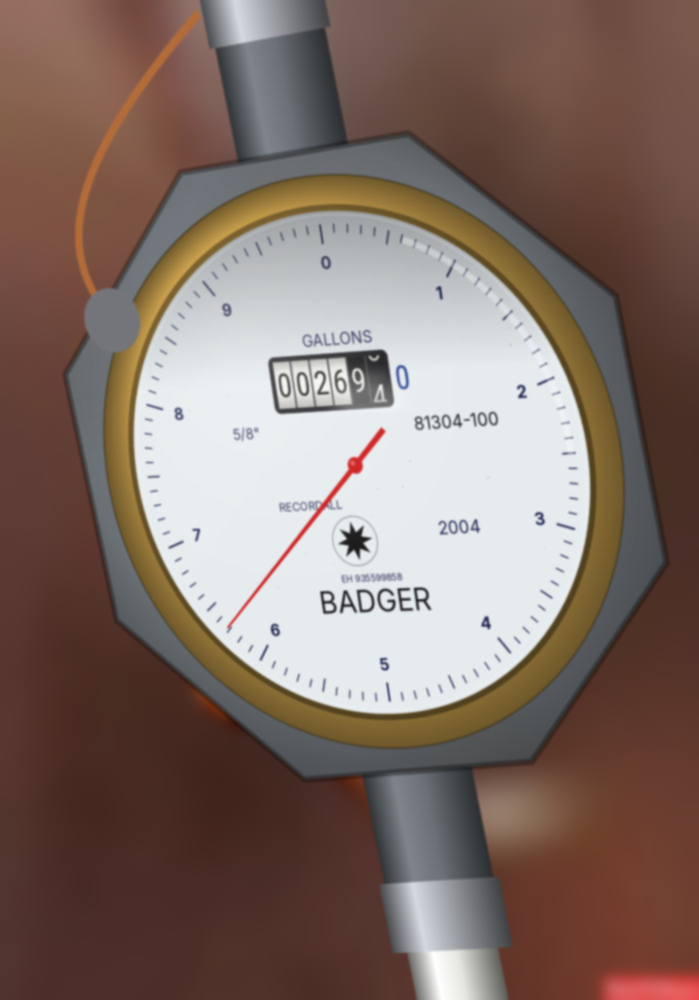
26936.3 gal
